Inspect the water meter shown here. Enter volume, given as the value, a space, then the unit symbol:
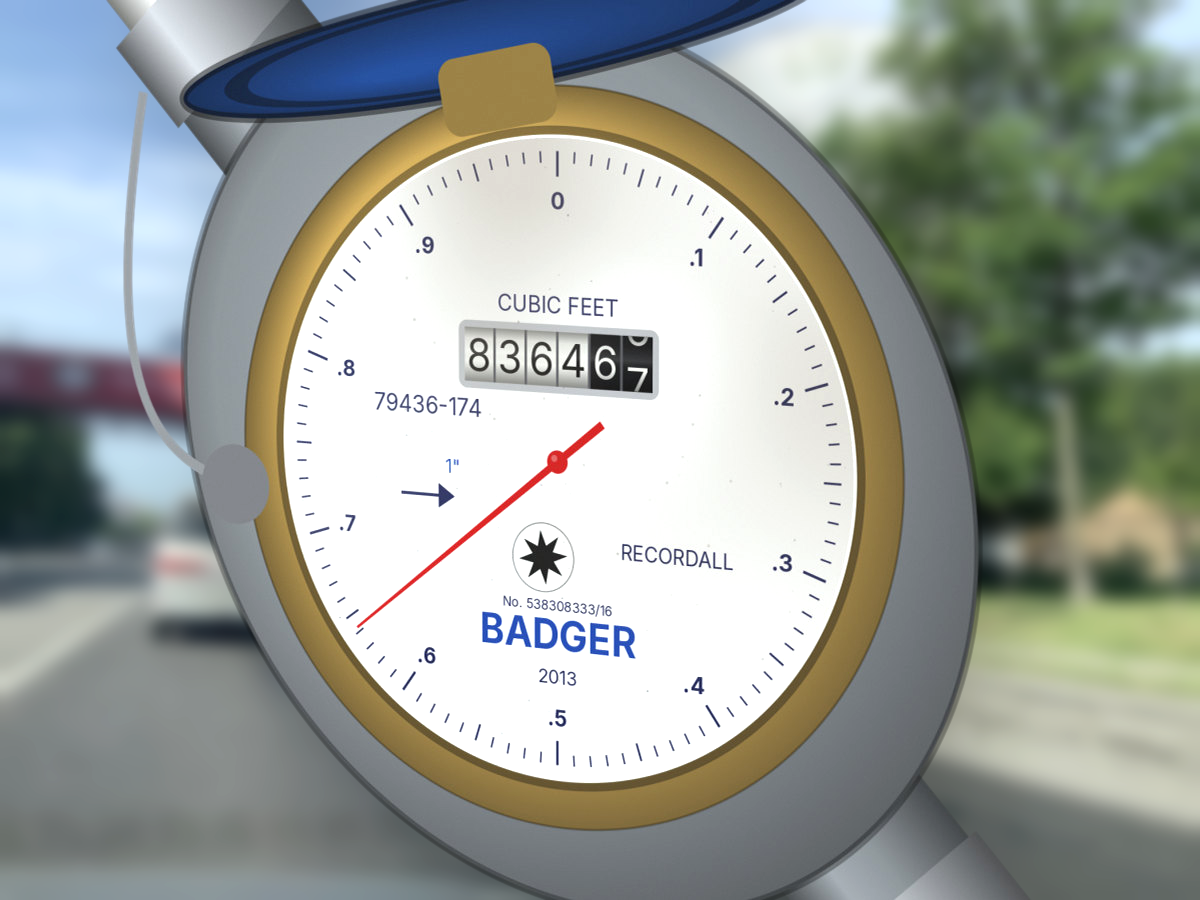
836466.64 ft³
